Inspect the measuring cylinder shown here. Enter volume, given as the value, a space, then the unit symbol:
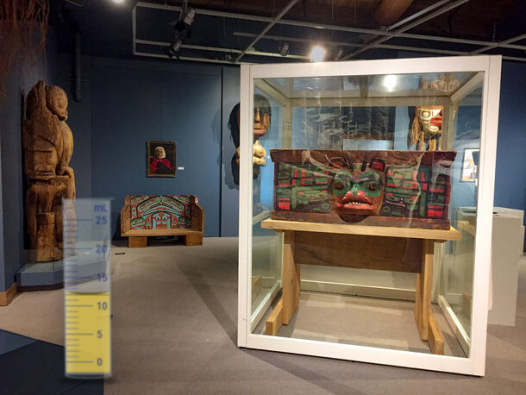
12 mL
